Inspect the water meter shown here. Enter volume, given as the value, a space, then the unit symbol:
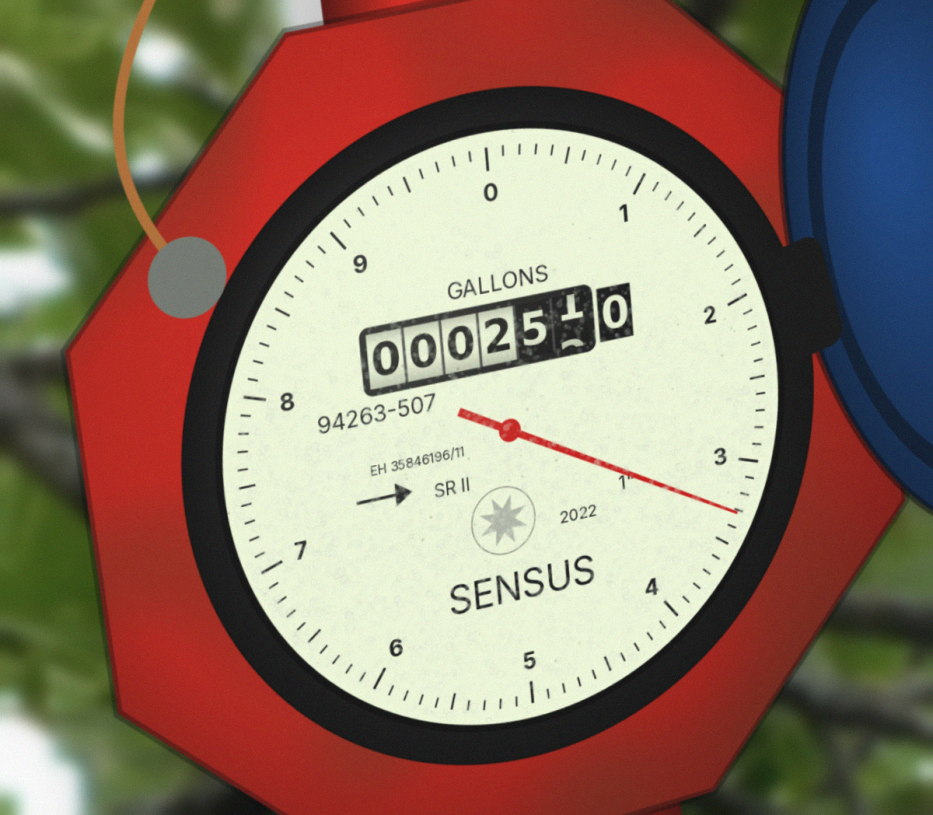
2513.3 gal
